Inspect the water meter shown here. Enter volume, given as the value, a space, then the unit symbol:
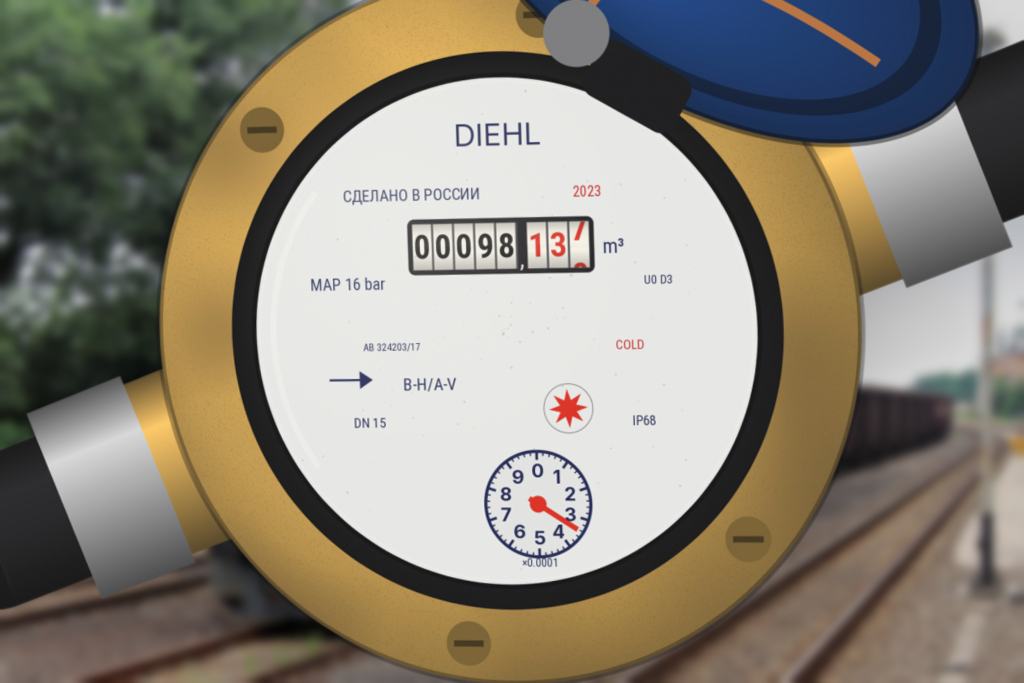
98.1373 m³
